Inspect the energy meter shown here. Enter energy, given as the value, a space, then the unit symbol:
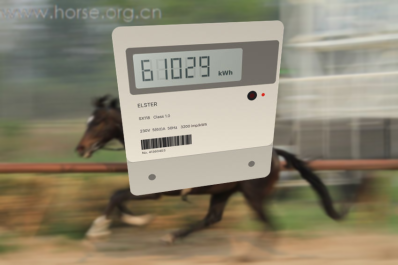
61029 kWh
